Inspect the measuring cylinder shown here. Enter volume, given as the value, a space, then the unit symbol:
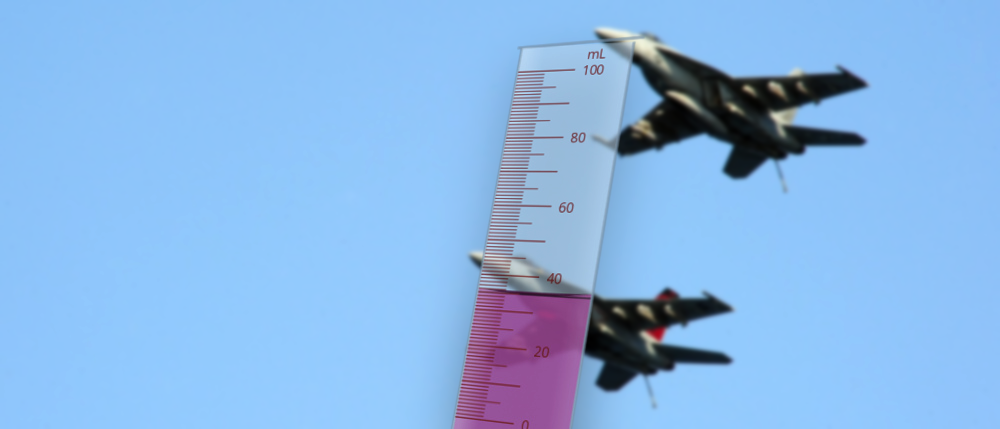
35 mL
